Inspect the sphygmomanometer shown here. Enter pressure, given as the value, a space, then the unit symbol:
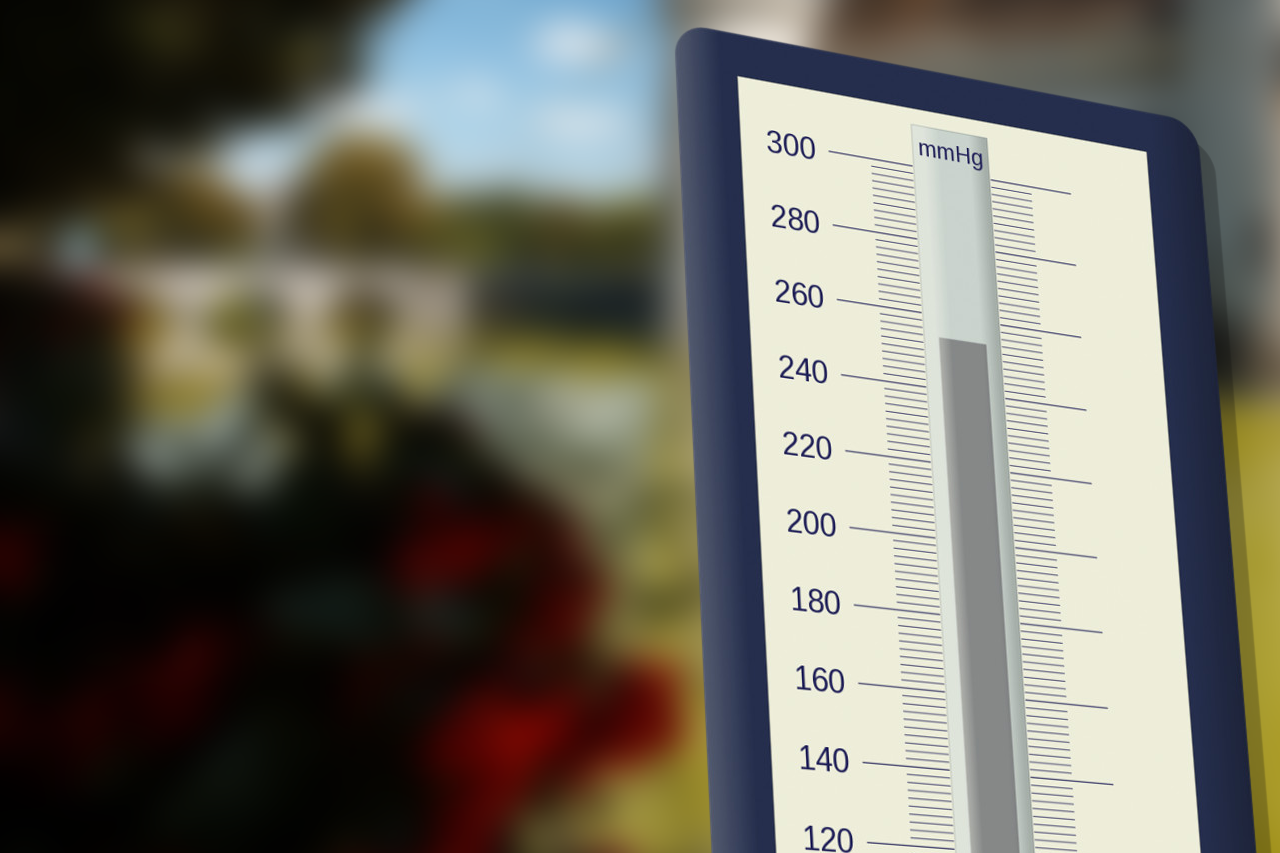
254 mmHg
